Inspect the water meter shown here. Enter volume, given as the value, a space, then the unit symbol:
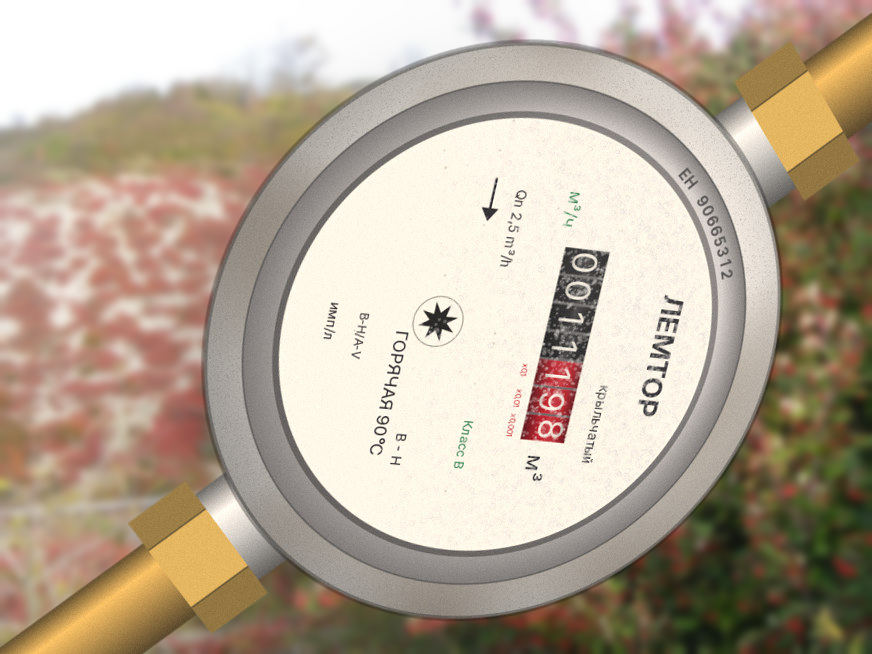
11.198 m³
